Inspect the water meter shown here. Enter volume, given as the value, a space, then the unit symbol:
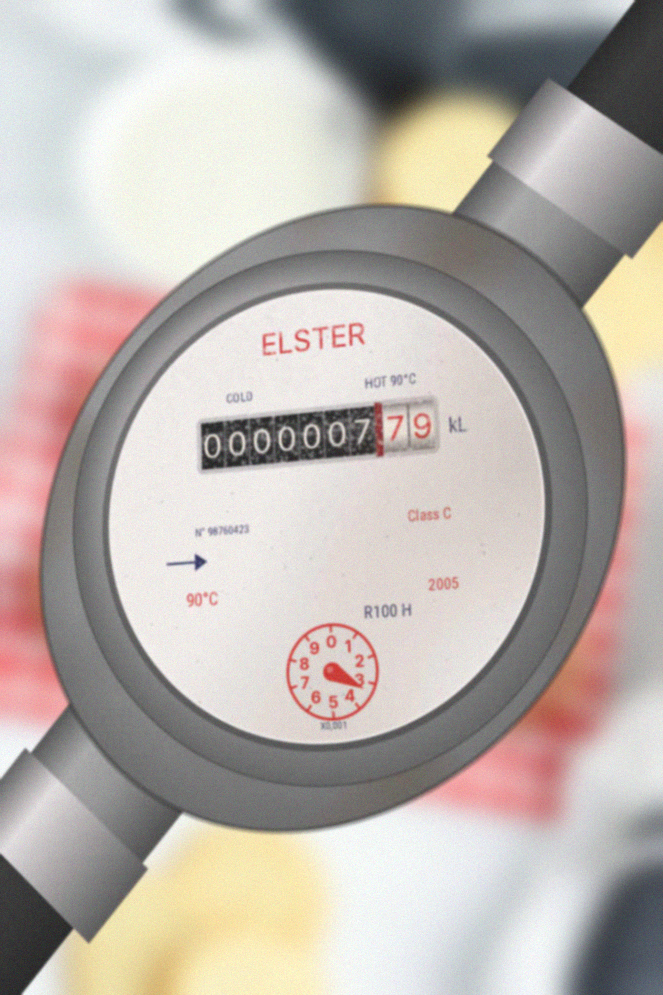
7.793 kL
